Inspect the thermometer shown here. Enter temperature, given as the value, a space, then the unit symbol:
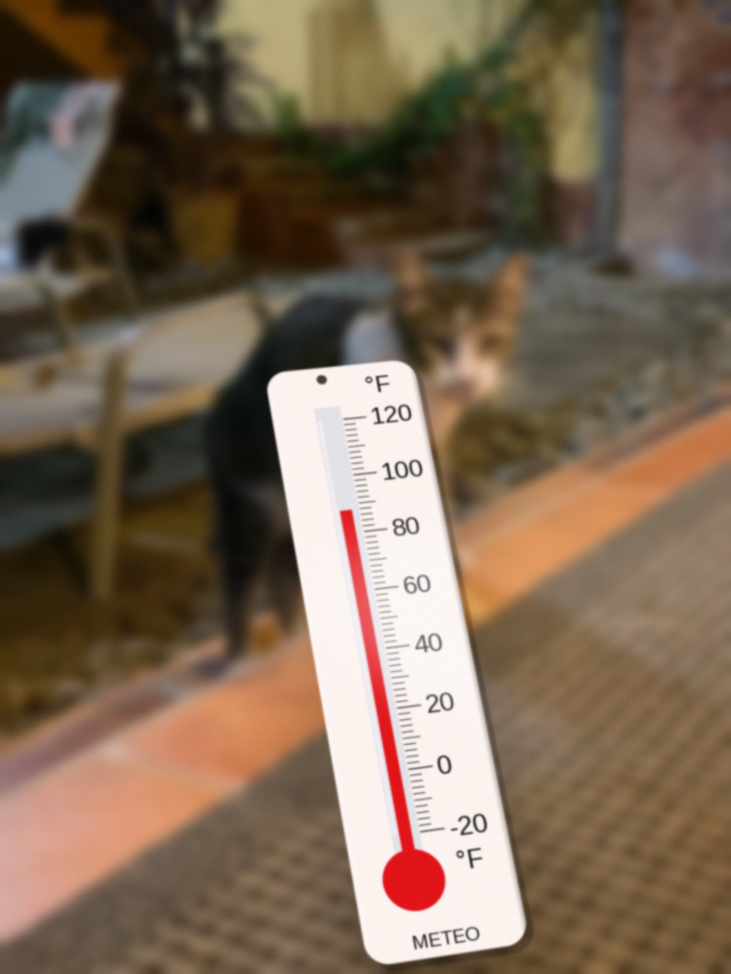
88 °F
